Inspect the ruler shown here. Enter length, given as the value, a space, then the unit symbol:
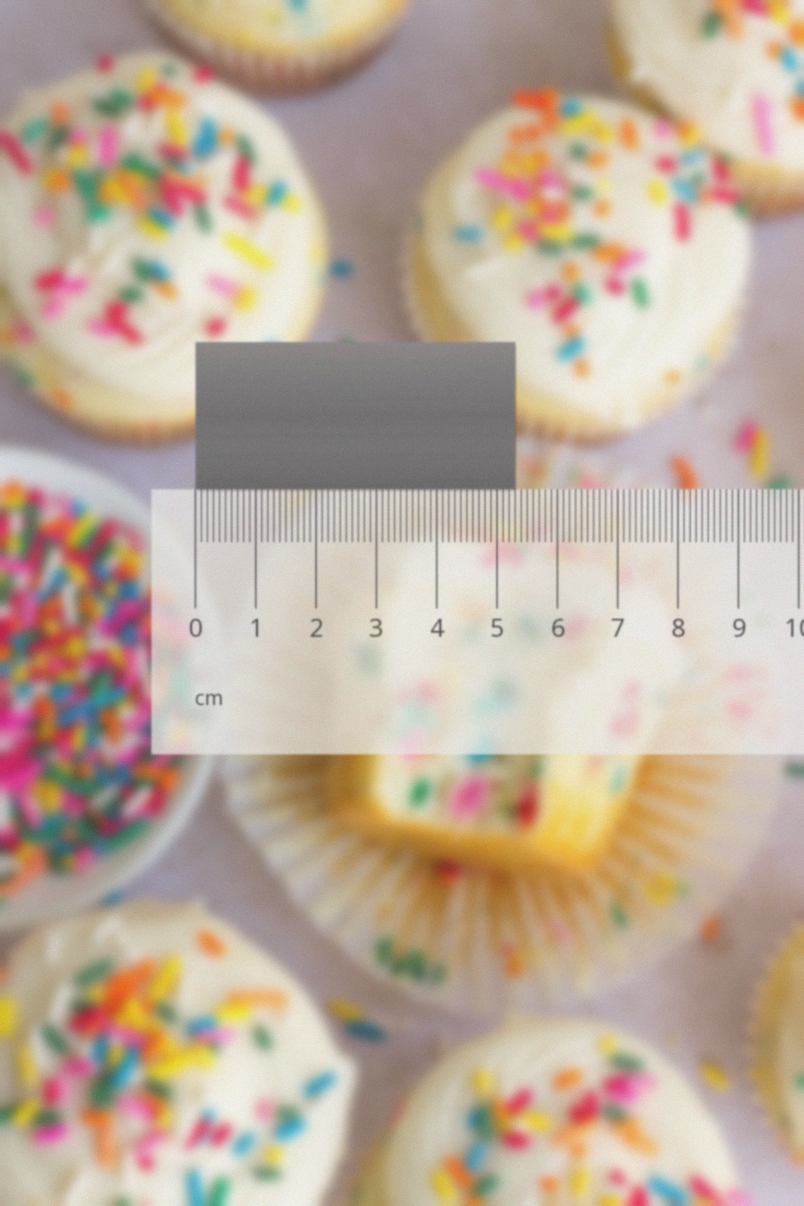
5.3 cm
